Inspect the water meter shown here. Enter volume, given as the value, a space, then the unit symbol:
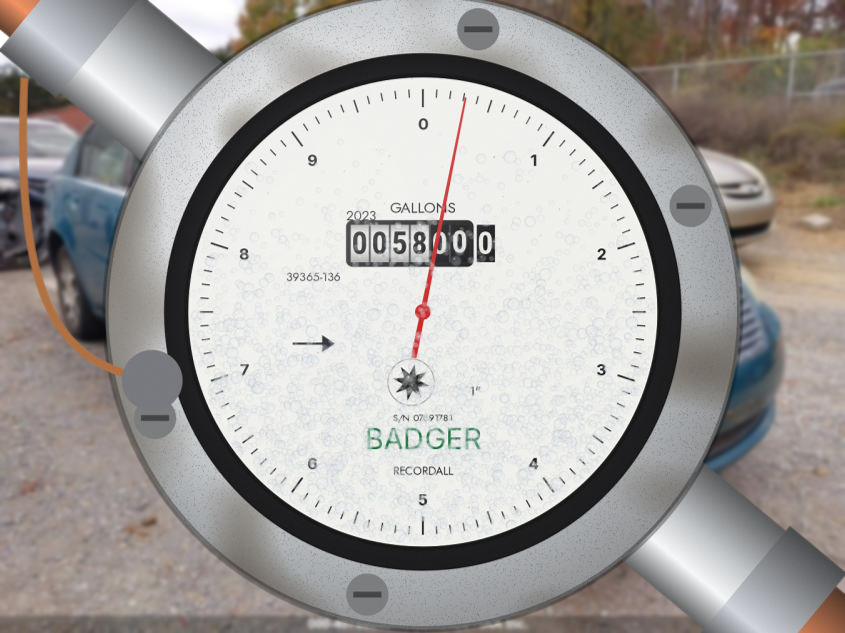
58000.3 gal
